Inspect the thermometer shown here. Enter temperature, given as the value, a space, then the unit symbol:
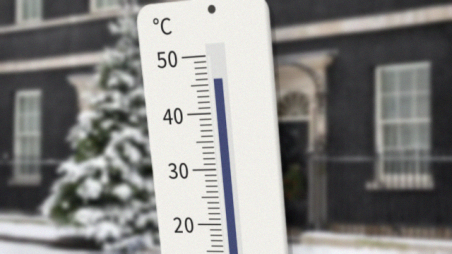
46 °C
